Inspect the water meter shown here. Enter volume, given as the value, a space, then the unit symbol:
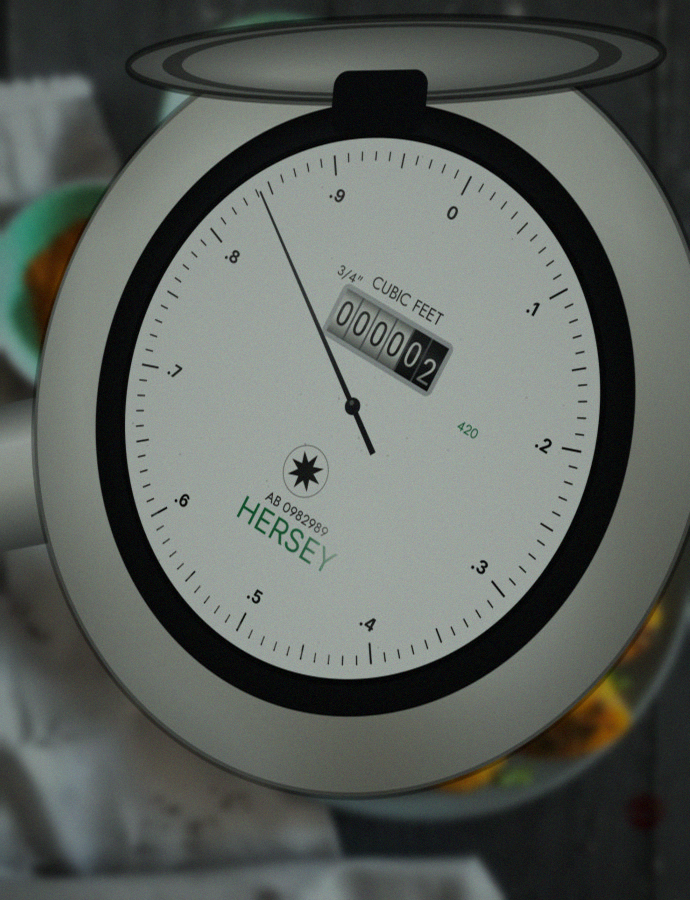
1.84 ft³
